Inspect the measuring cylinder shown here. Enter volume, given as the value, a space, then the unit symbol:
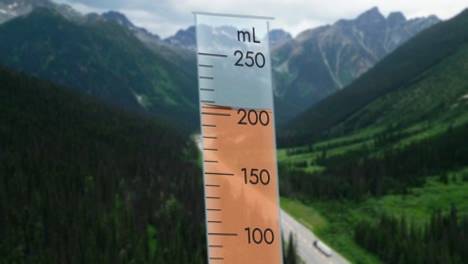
205 mL
